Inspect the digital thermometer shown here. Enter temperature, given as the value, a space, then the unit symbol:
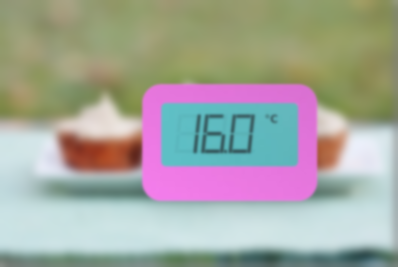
16.0 °C
